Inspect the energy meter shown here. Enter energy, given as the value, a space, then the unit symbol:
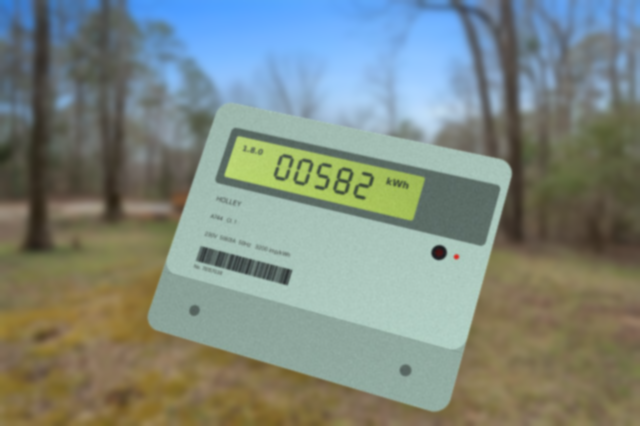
582 kWh
